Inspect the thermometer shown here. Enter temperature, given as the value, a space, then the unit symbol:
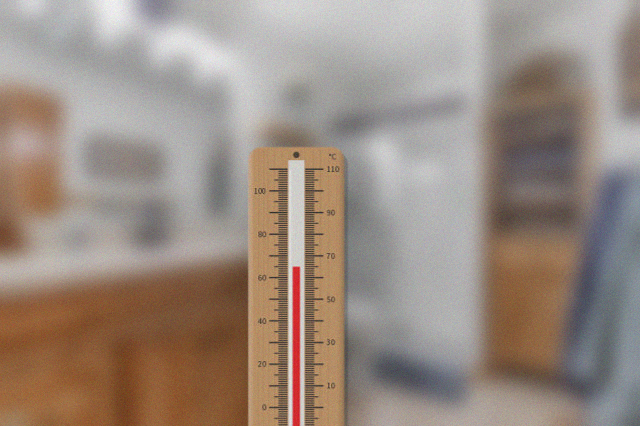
65 °C
